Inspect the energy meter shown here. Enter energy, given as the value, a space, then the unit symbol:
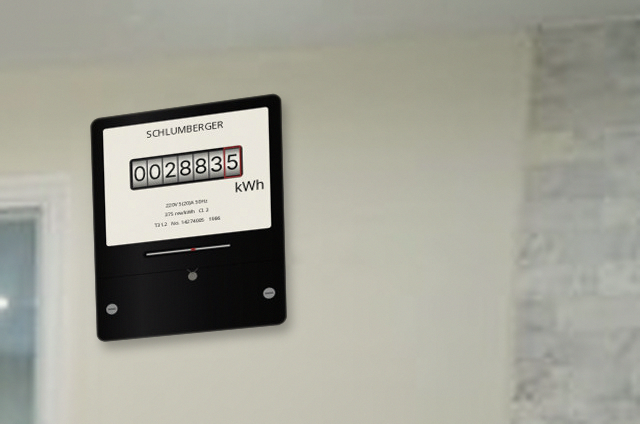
2883.5 kWh
